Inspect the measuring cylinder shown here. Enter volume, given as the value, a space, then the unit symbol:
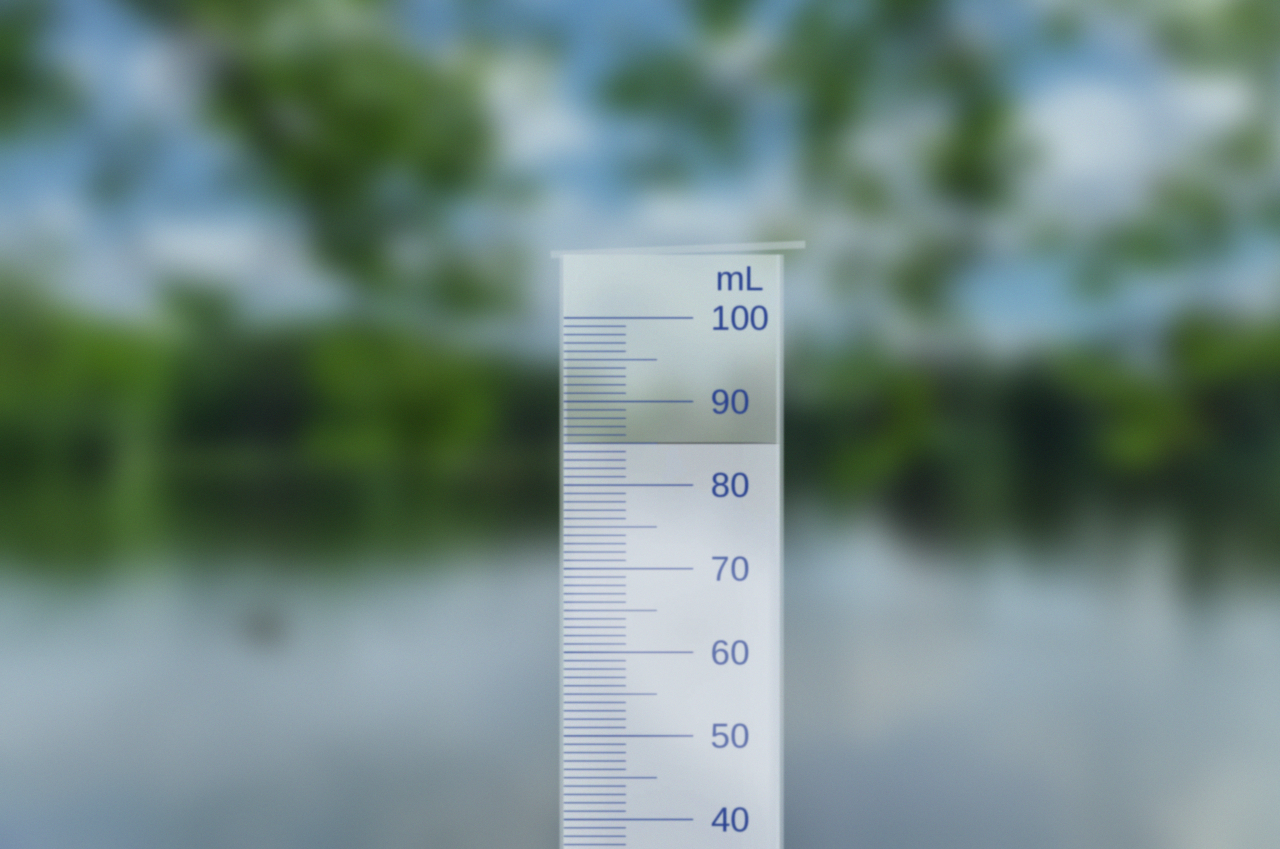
85 mL
